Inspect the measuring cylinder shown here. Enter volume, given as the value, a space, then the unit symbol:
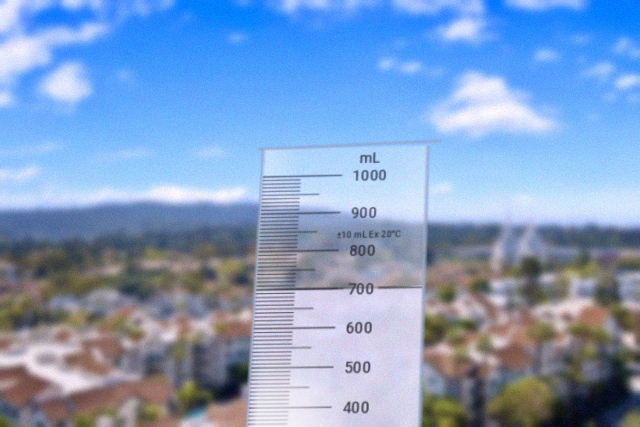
700 mL
